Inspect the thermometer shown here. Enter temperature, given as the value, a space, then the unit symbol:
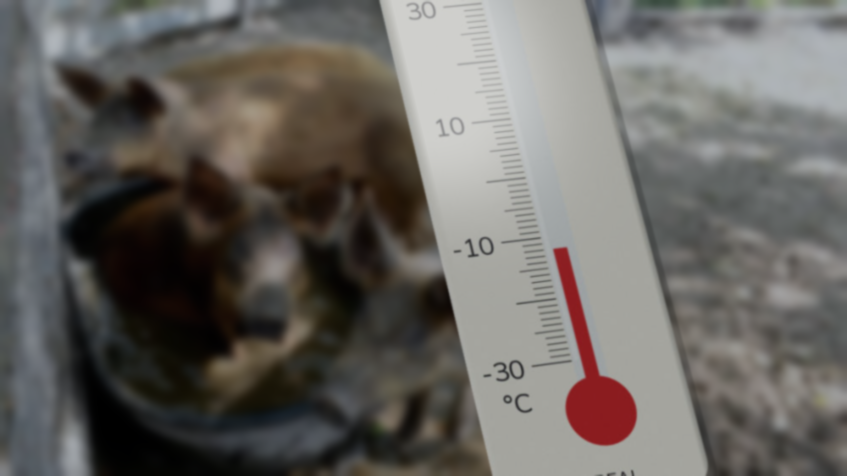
-12 °C
